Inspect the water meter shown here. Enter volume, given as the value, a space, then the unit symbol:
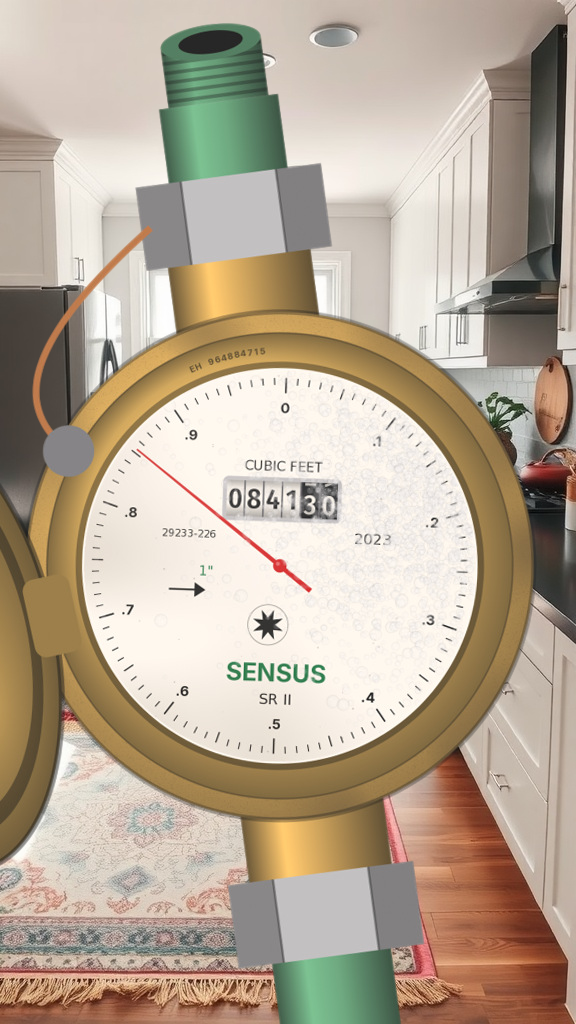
84129.85 ft³
